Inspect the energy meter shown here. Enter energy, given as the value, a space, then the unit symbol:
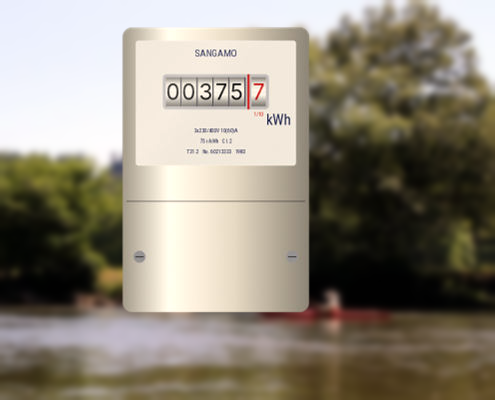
375.7 kWh
